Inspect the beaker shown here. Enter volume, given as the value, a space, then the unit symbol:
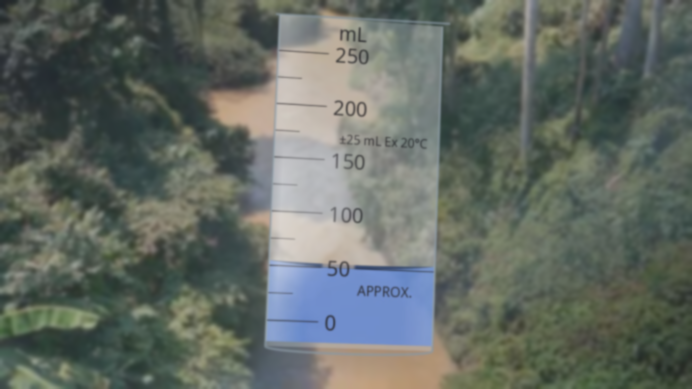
50 mL
